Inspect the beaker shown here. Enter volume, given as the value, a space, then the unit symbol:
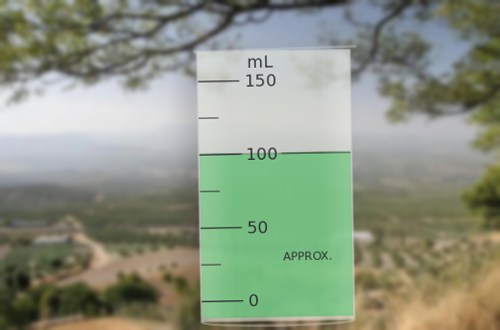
100 mL
